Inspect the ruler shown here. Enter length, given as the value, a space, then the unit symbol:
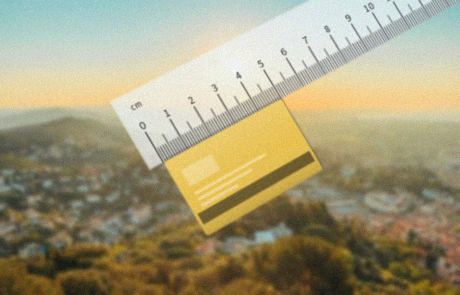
5 cm
